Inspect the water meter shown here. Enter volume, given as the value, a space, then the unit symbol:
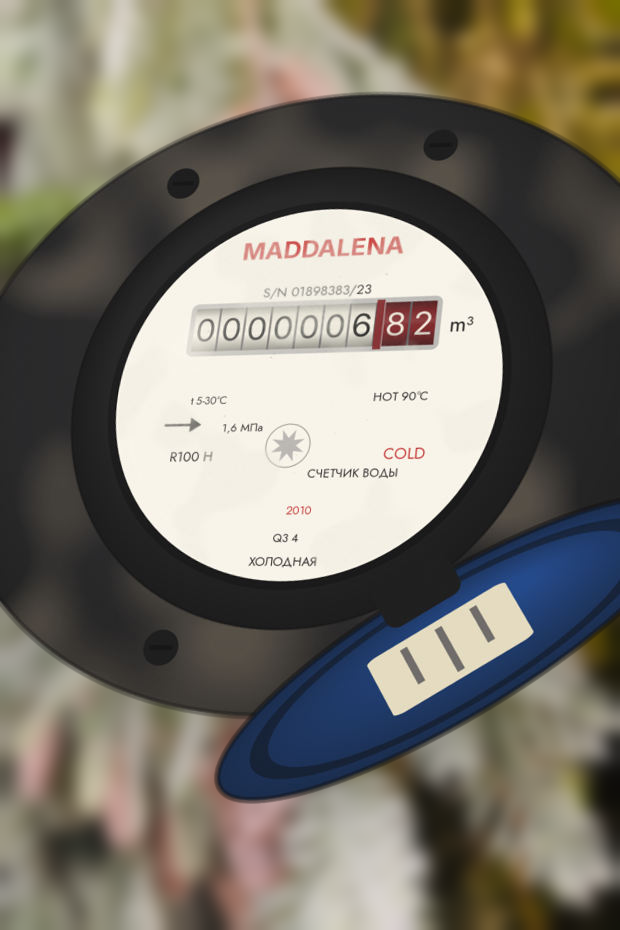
6.82 m³
